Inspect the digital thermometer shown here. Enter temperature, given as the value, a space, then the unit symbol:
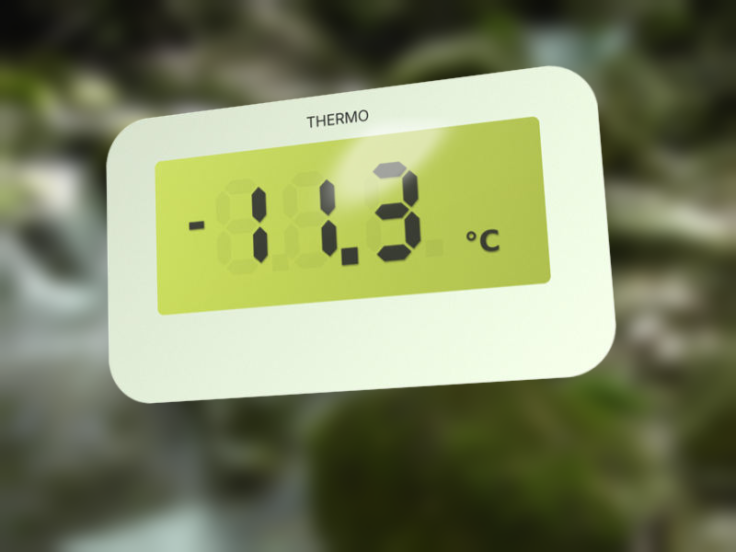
-11.3 °C
